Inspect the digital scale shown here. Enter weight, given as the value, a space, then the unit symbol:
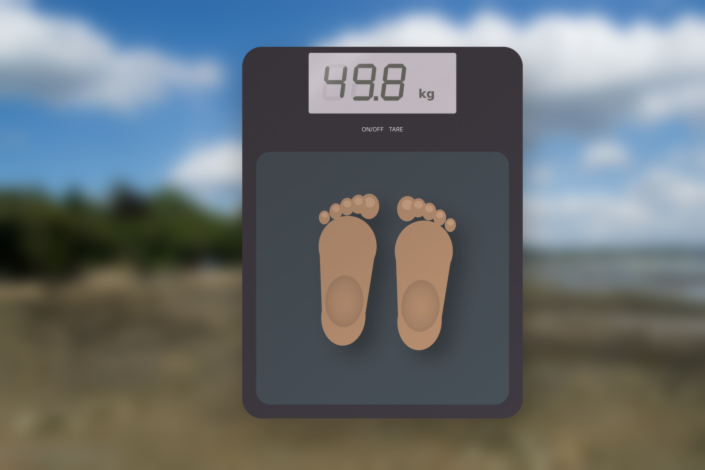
49.8 kg
